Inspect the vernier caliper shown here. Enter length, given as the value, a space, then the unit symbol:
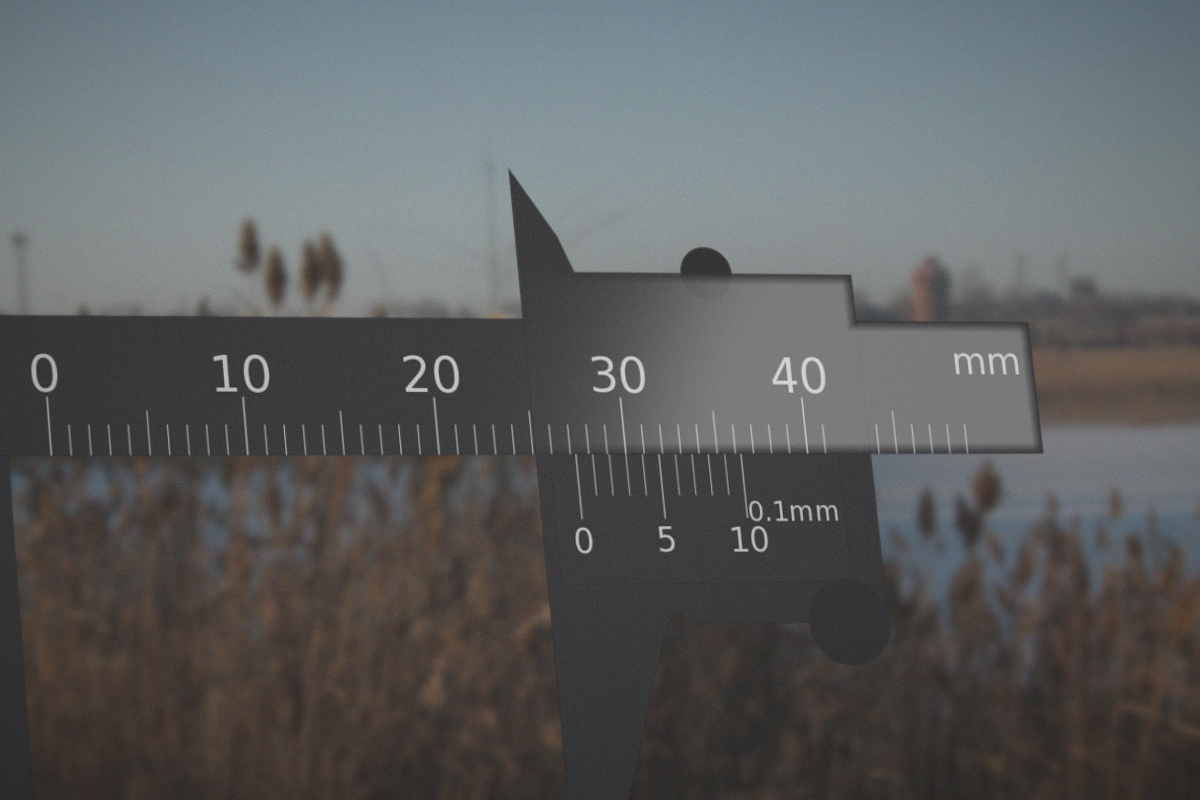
27.3 mm
